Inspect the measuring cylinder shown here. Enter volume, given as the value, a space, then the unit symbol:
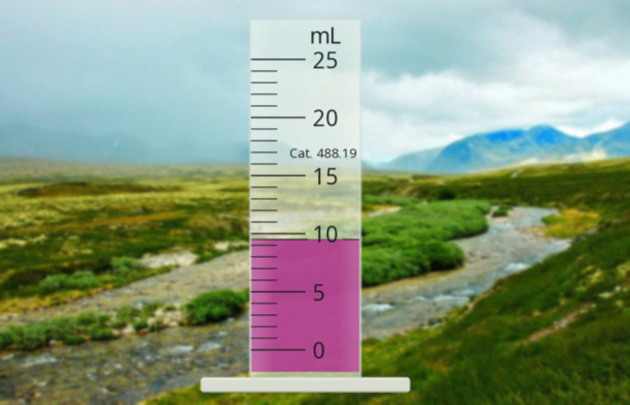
9.5 mL
